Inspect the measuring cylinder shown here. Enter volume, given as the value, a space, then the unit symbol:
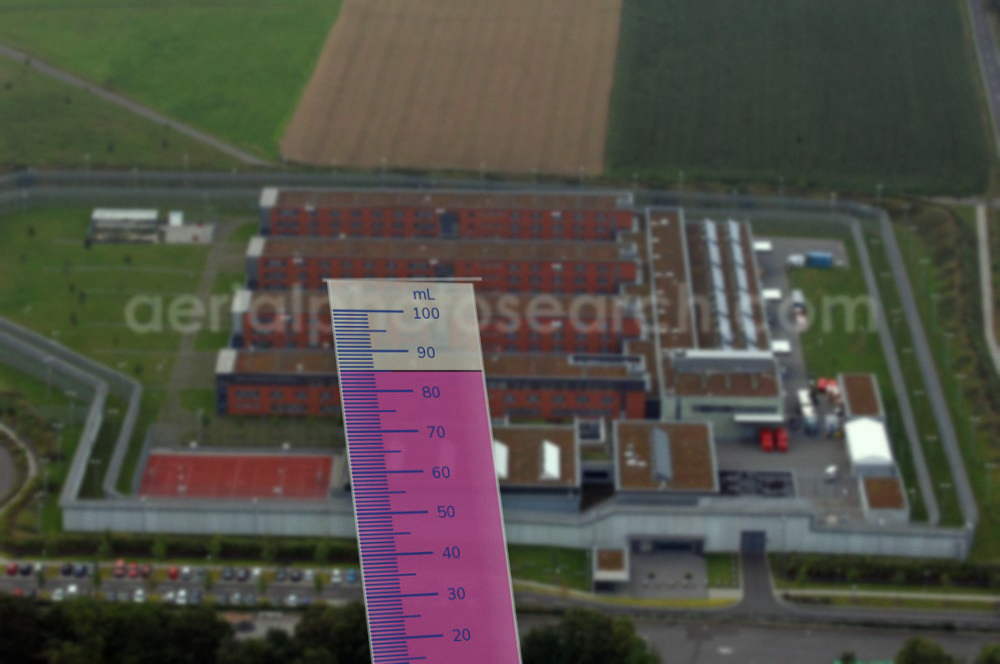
85 mL
